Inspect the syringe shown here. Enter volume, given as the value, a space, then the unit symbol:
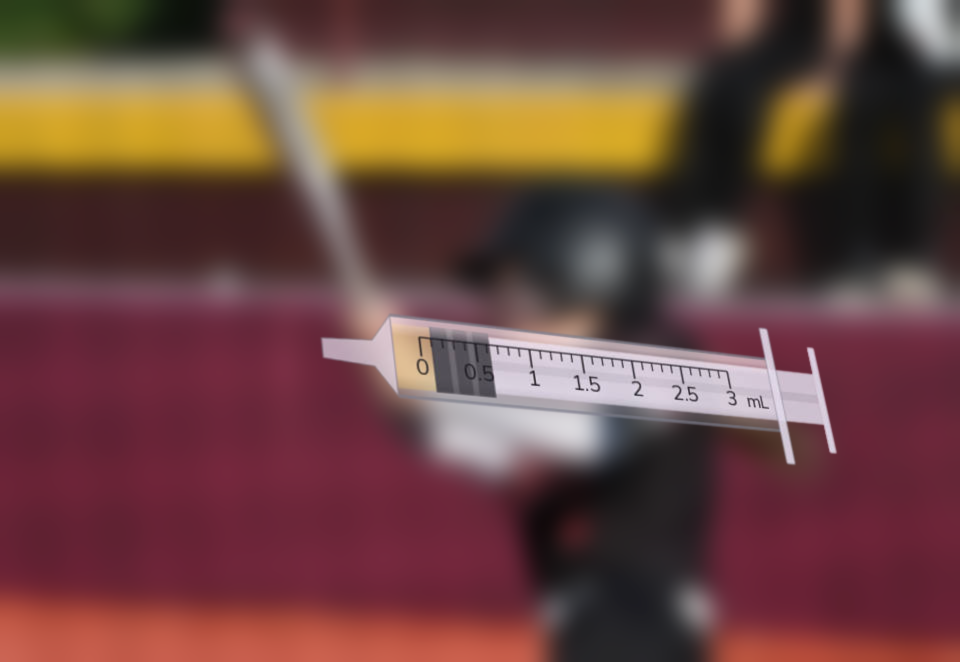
0.1 mL
